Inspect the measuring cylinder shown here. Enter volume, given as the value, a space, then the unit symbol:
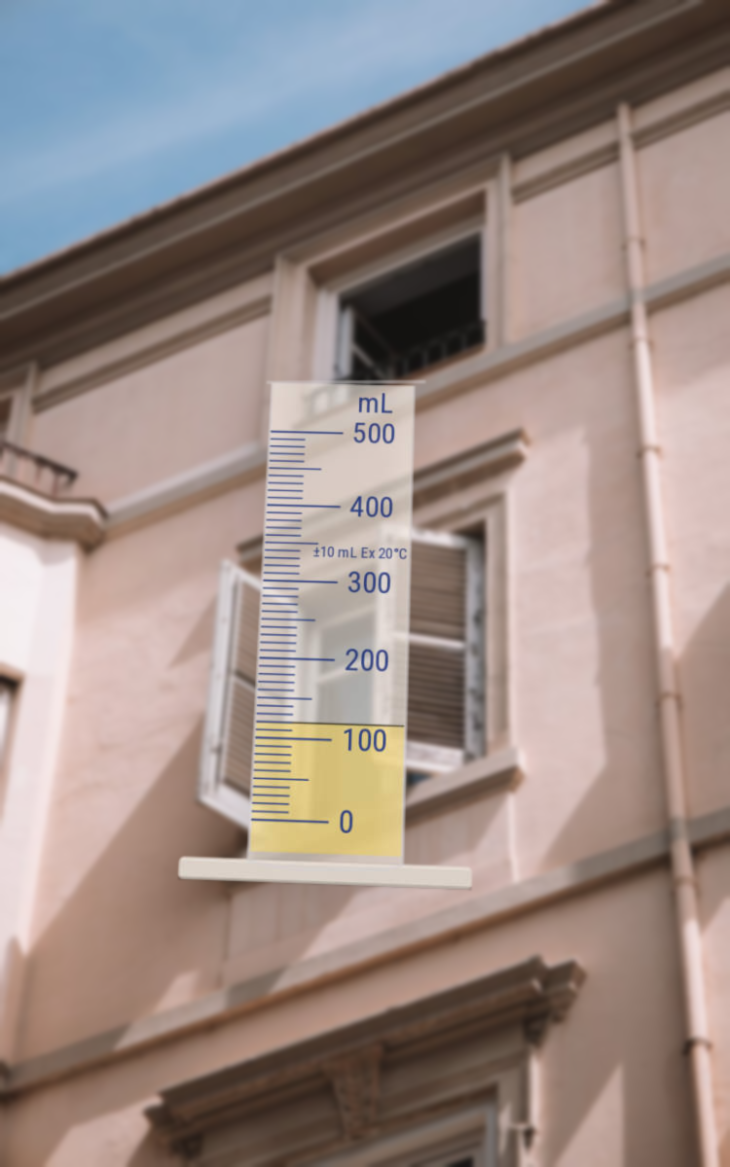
120 mL
